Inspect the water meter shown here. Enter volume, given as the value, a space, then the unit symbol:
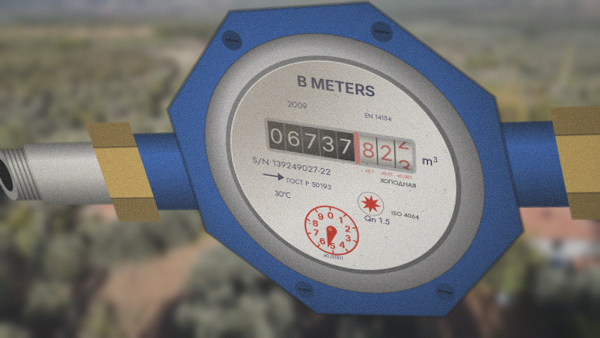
6737.8225 m³
